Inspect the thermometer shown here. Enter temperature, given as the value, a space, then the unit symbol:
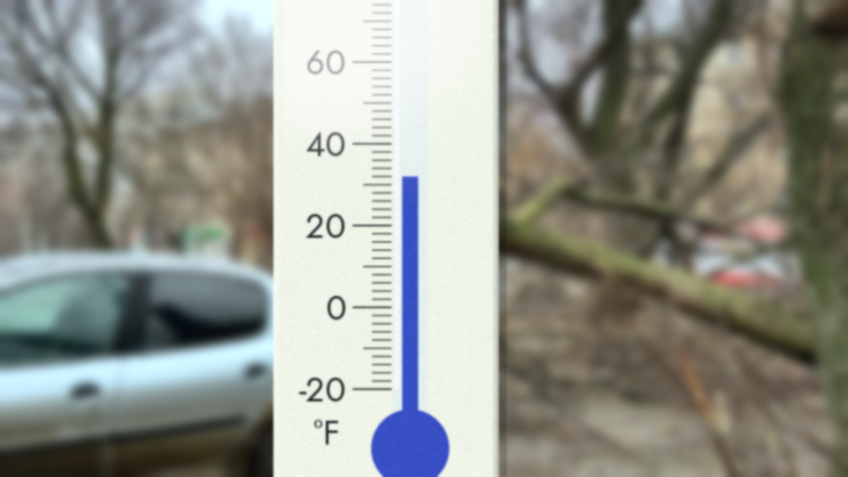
32 °F
